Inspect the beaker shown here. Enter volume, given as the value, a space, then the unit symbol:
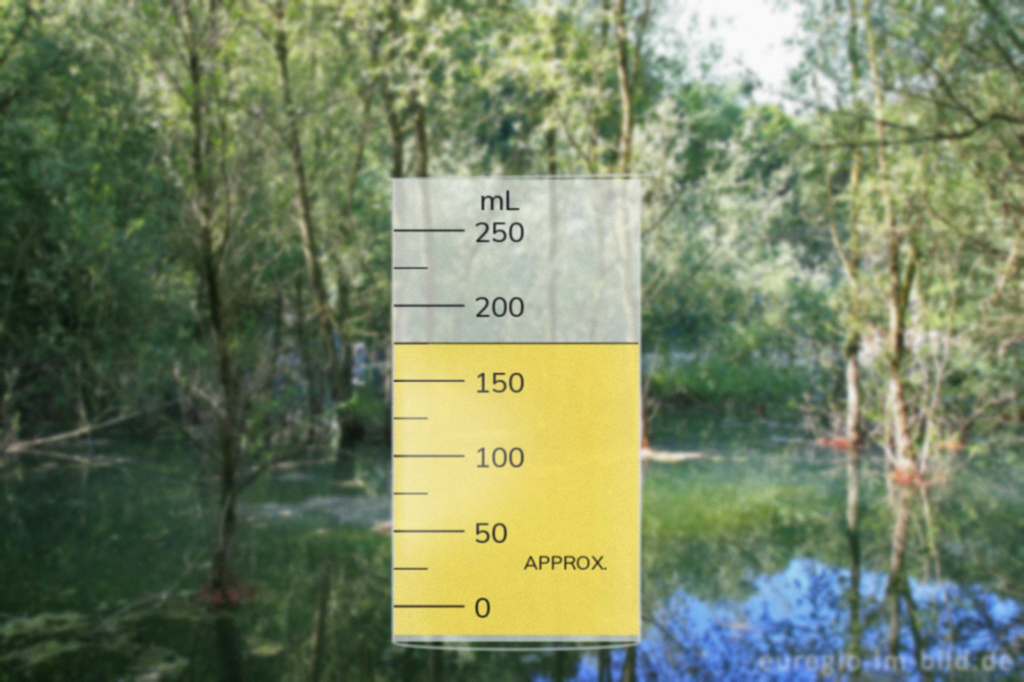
175 mL
